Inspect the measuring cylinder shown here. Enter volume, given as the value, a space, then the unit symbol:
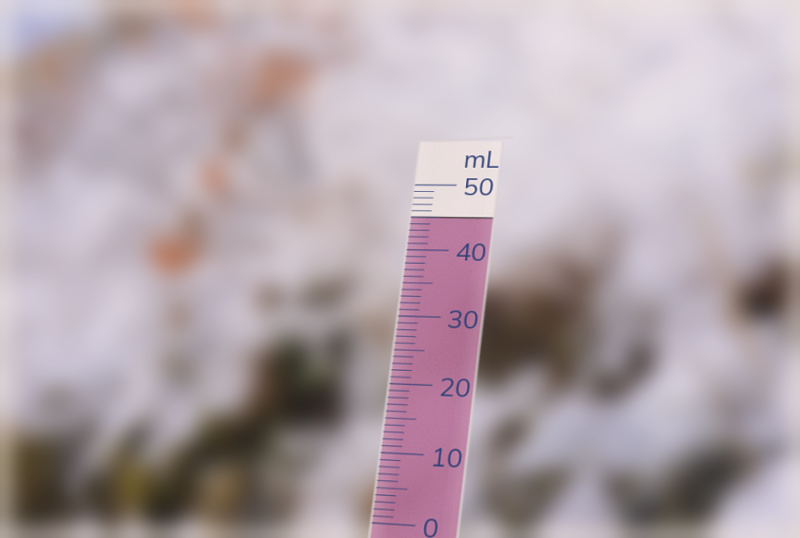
45 mL
